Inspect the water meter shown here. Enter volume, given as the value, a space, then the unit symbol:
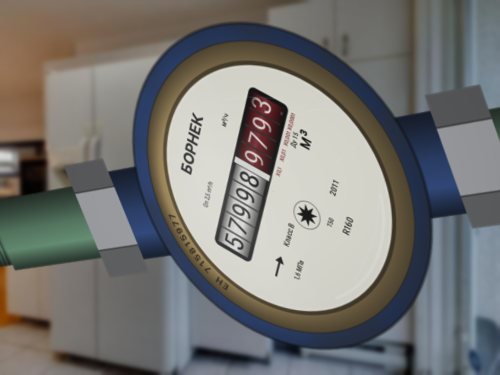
57998.9793 m³
